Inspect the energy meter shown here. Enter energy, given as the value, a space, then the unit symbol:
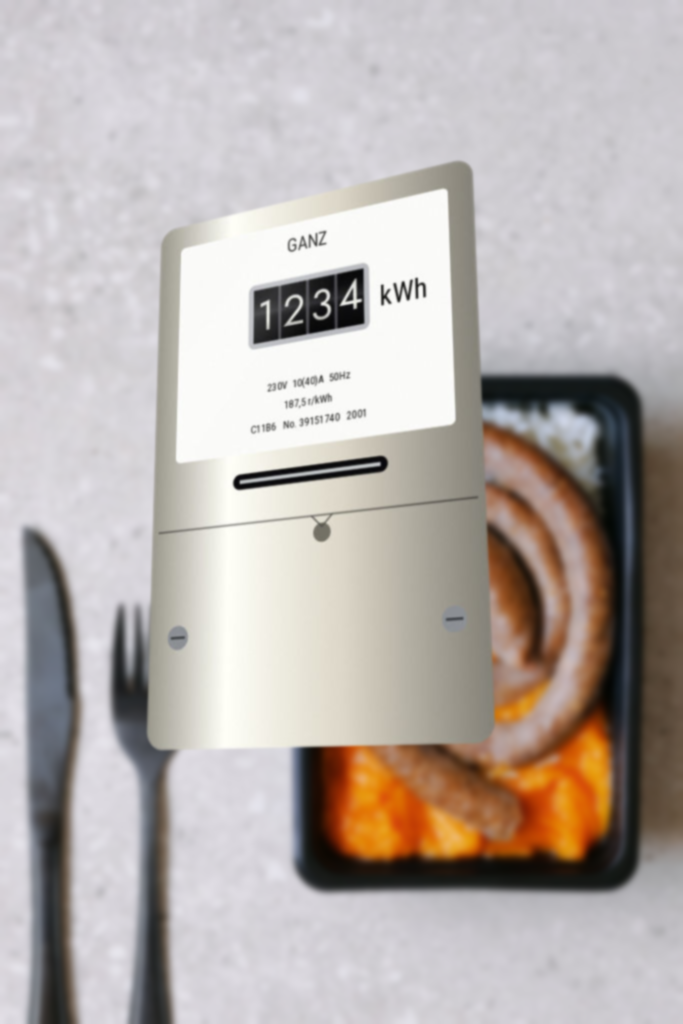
1234 kWh
